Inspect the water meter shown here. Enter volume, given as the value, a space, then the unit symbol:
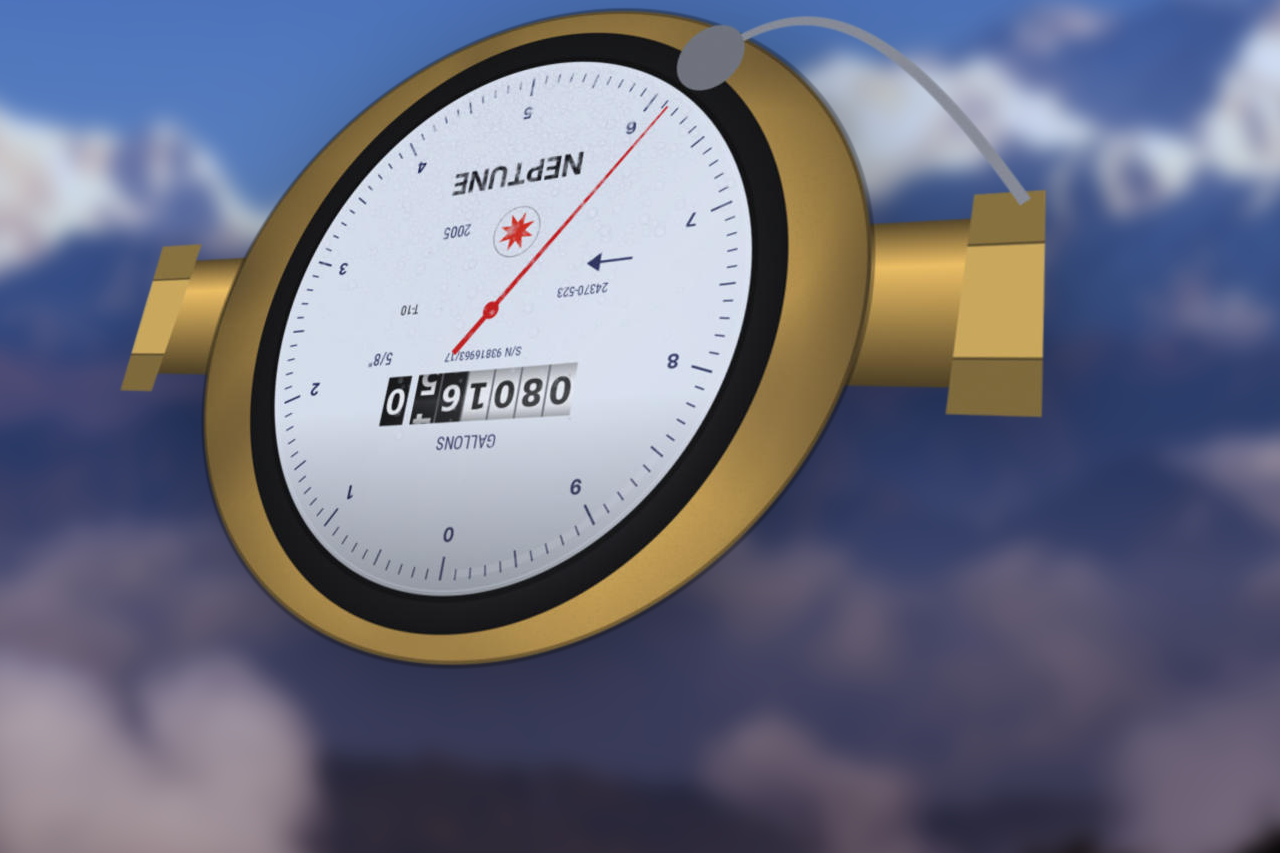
801646.1 gal
